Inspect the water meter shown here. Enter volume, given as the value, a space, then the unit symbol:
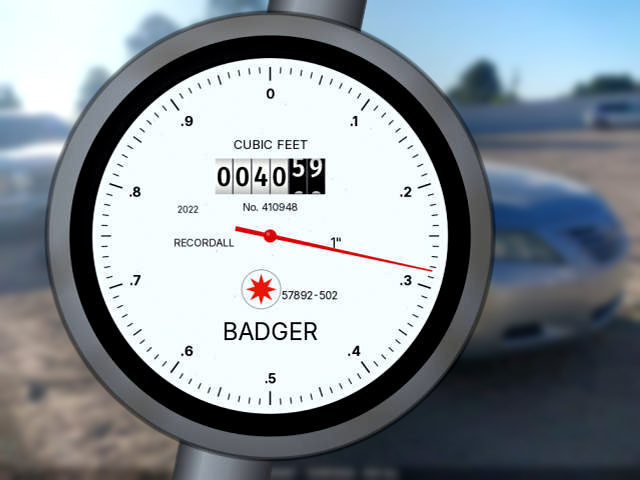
4059.28 ft³
